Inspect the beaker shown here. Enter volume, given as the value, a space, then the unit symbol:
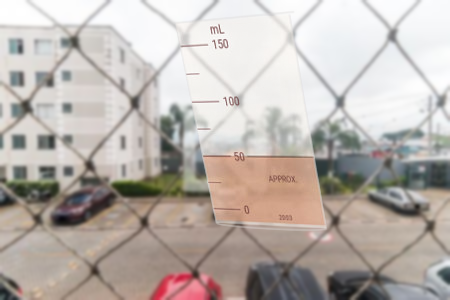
50 mL
